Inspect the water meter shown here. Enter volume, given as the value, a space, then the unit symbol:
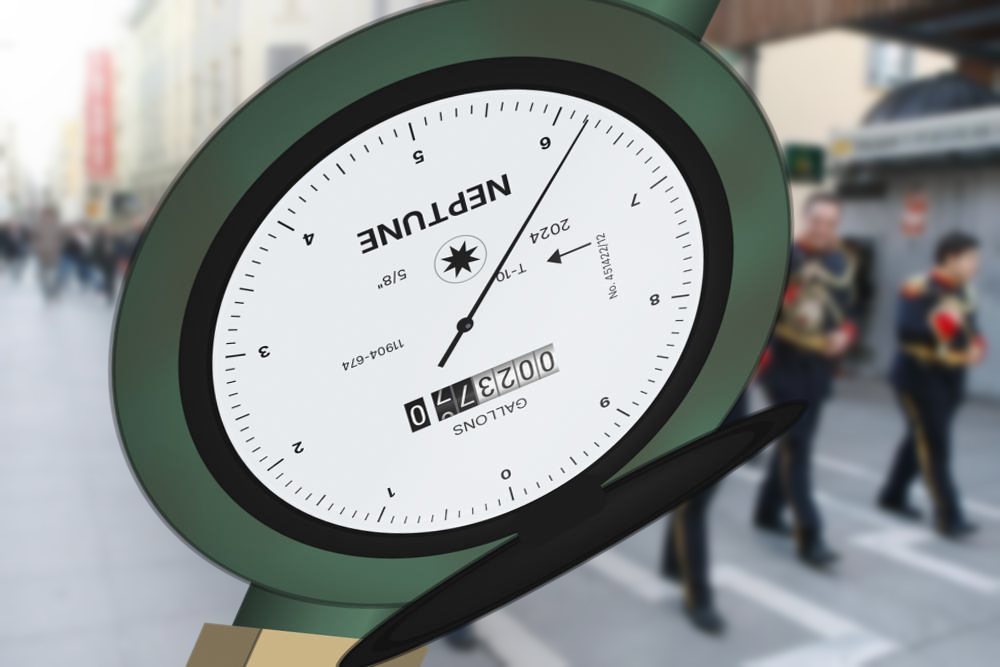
23766.2 gal
